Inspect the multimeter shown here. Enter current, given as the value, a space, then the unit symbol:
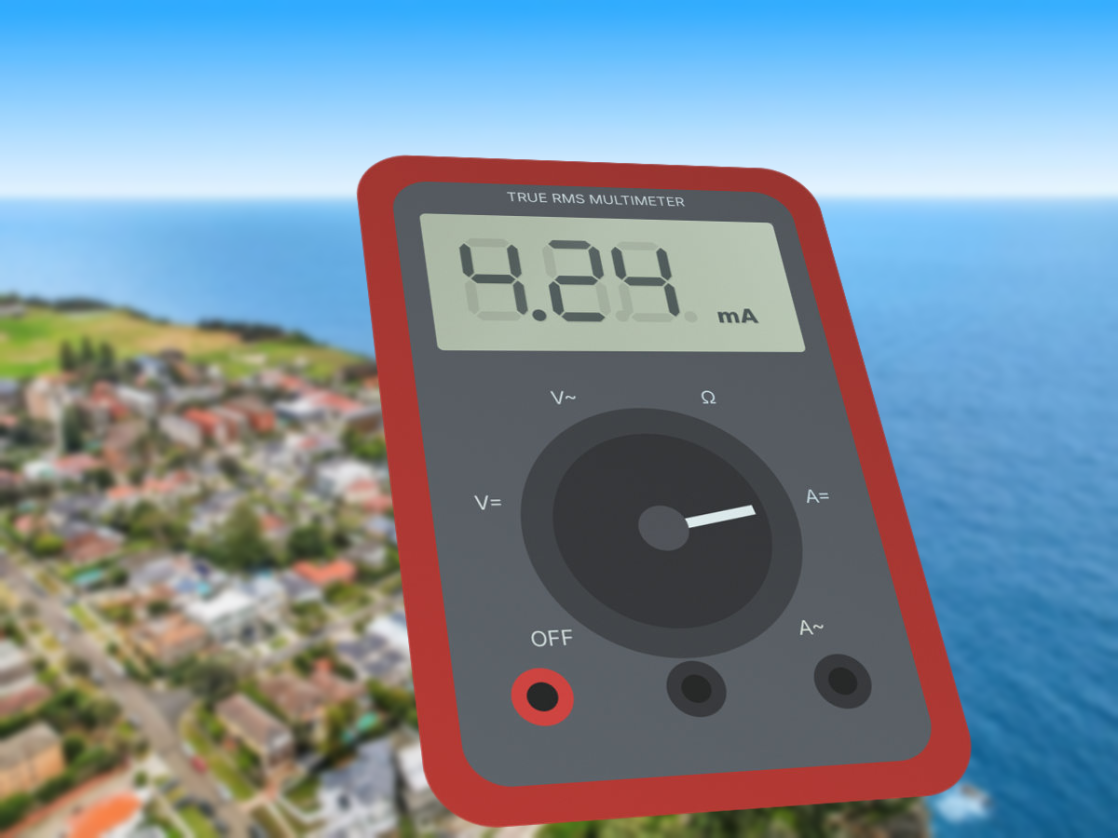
4.24 mA
